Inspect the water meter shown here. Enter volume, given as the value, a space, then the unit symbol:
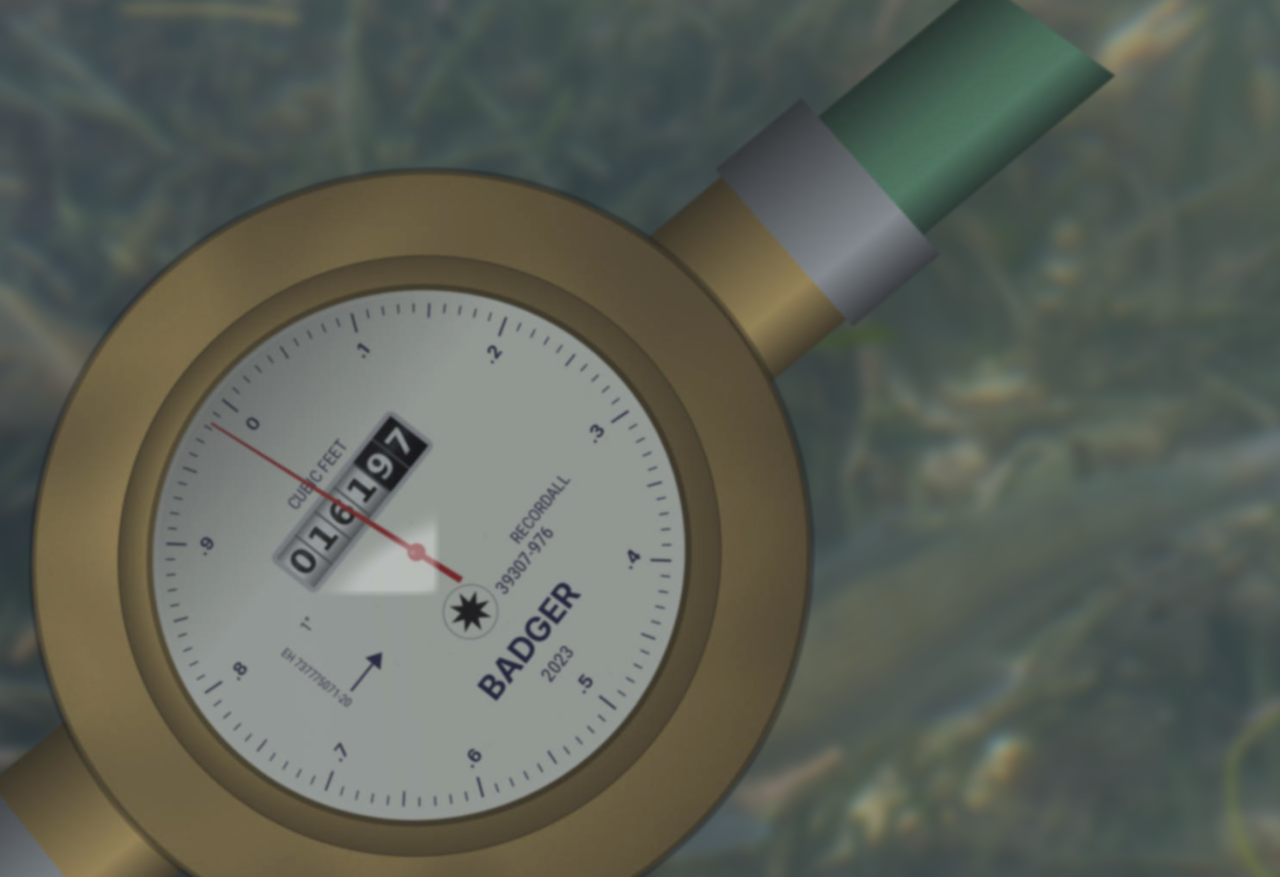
16196.98 ft³
